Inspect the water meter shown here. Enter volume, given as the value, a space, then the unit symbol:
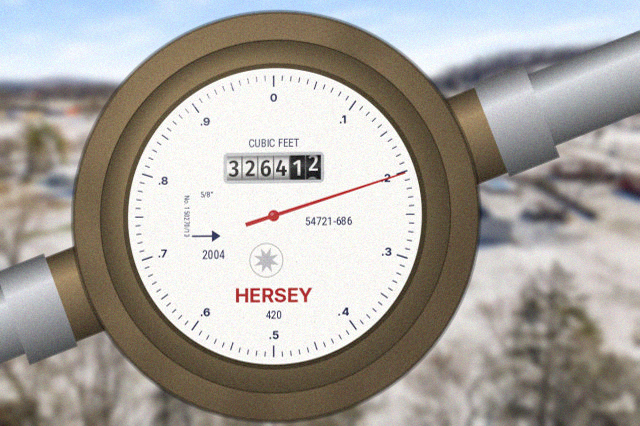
326412.20 ft³
